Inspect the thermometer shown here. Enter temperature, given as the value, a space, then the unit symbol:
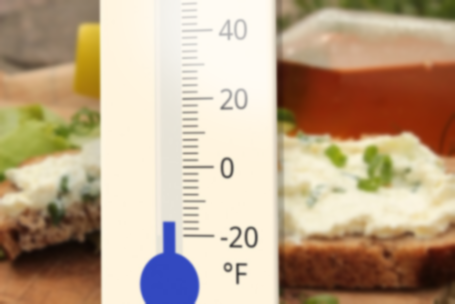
-16 °F
